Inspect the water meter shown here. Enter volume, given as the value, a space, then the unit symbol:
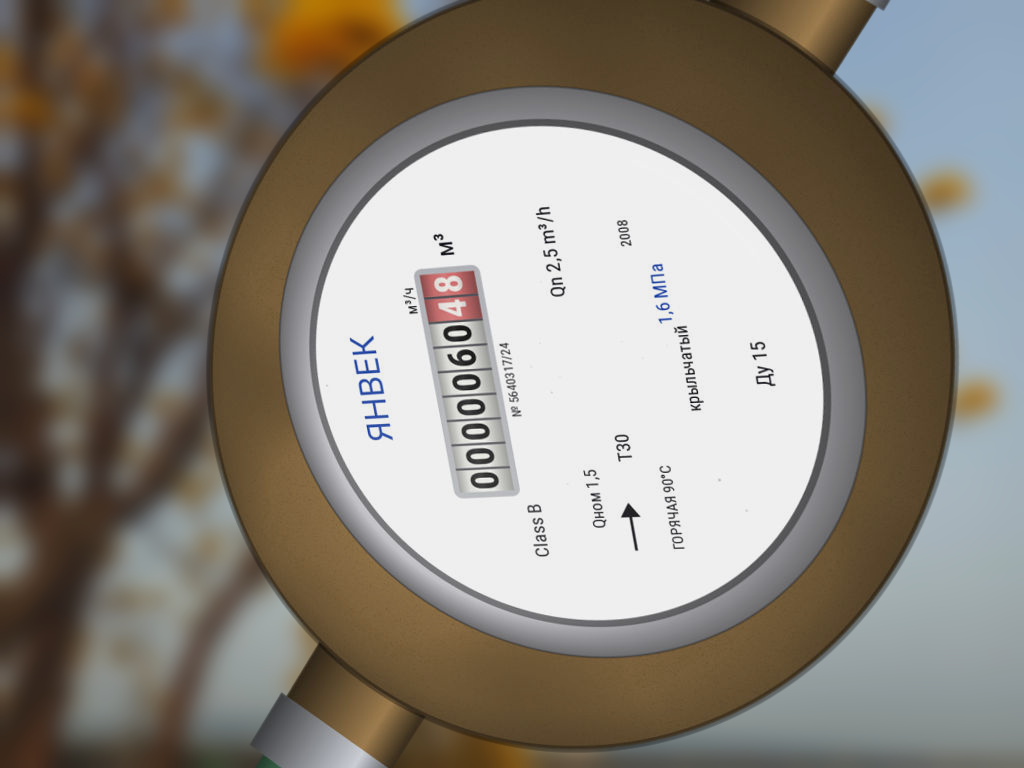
60.48 m³
